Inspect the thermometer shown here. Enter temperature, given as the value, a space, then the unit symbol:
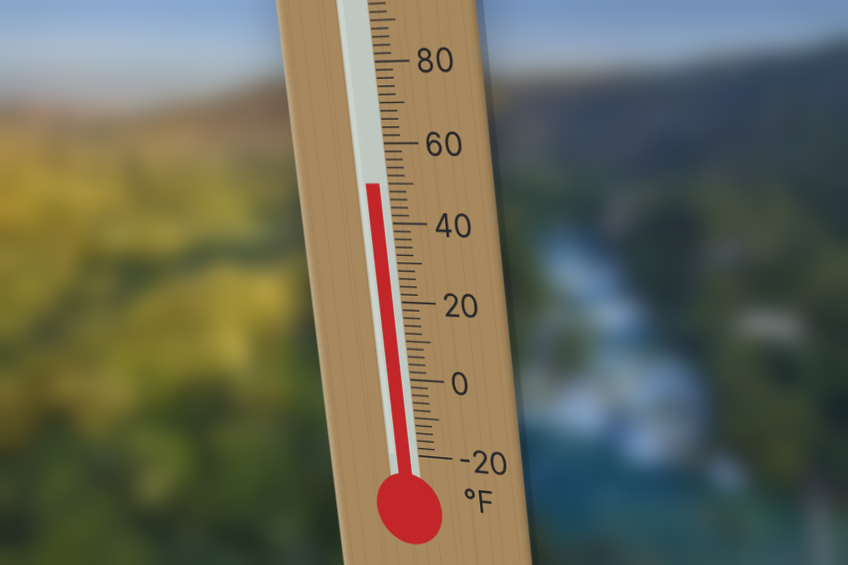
50 °F
